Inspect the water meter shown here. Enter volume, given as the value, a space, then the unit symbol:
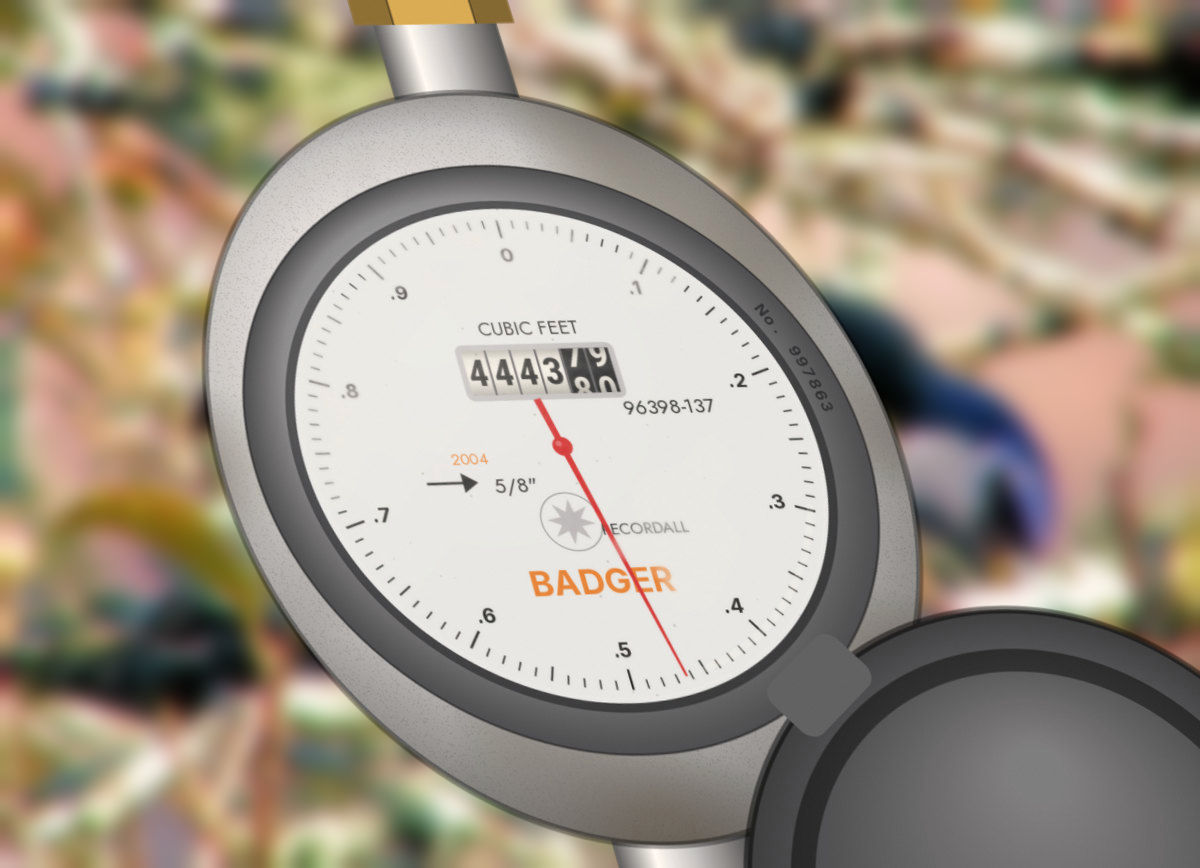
444379.46 ft³
